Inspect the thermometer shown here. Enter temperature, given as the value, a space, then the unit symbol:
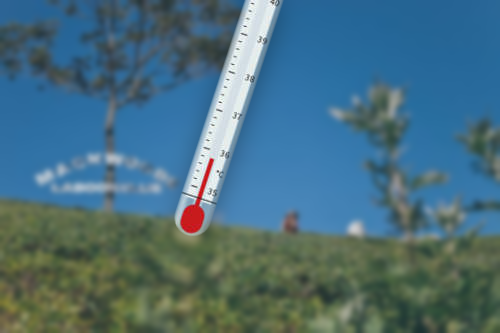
35.8 °C
